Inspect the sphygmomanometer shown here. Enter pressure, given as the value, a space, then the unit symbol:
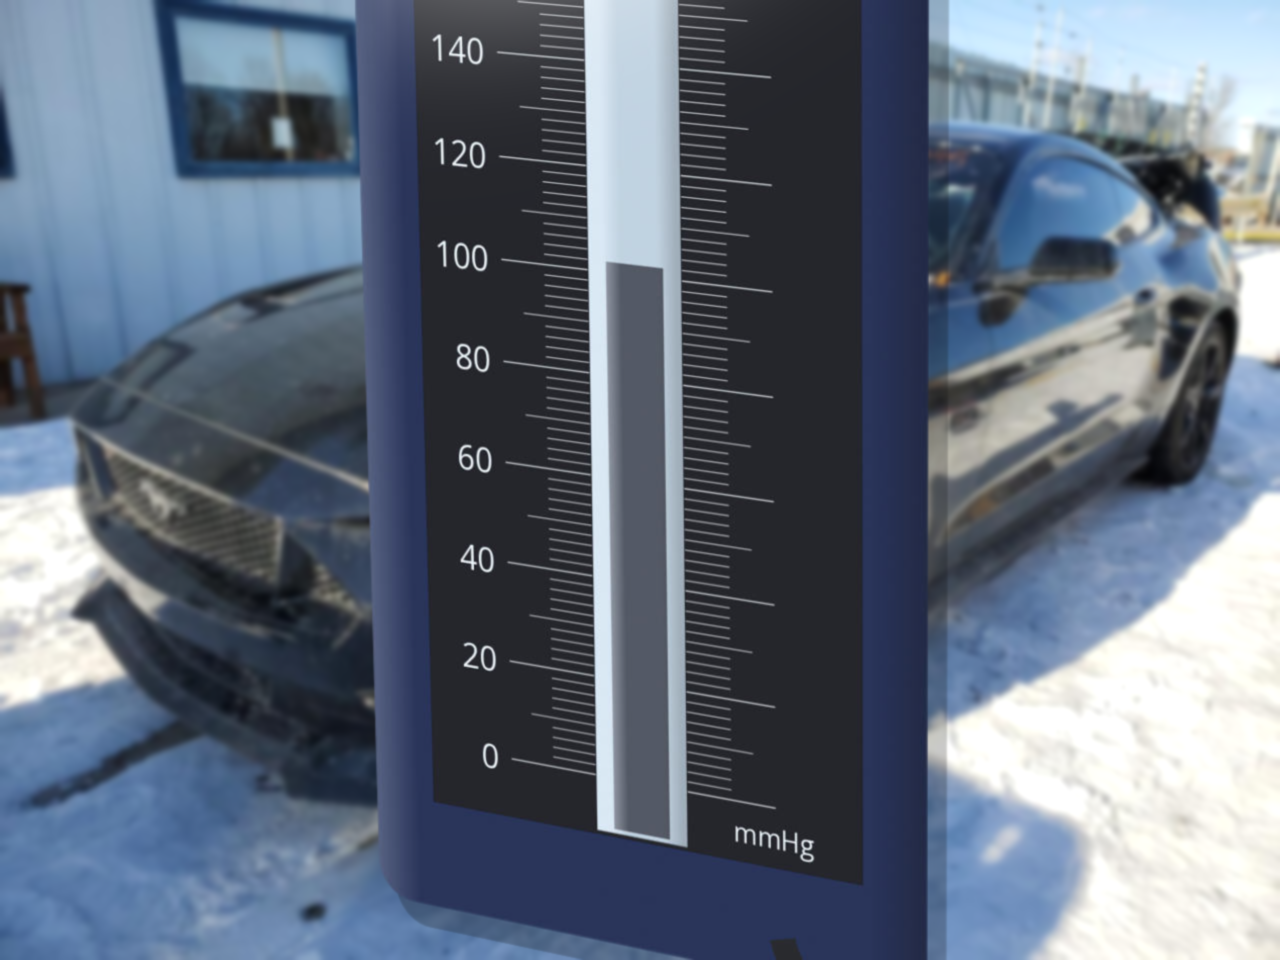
102 mmHg
